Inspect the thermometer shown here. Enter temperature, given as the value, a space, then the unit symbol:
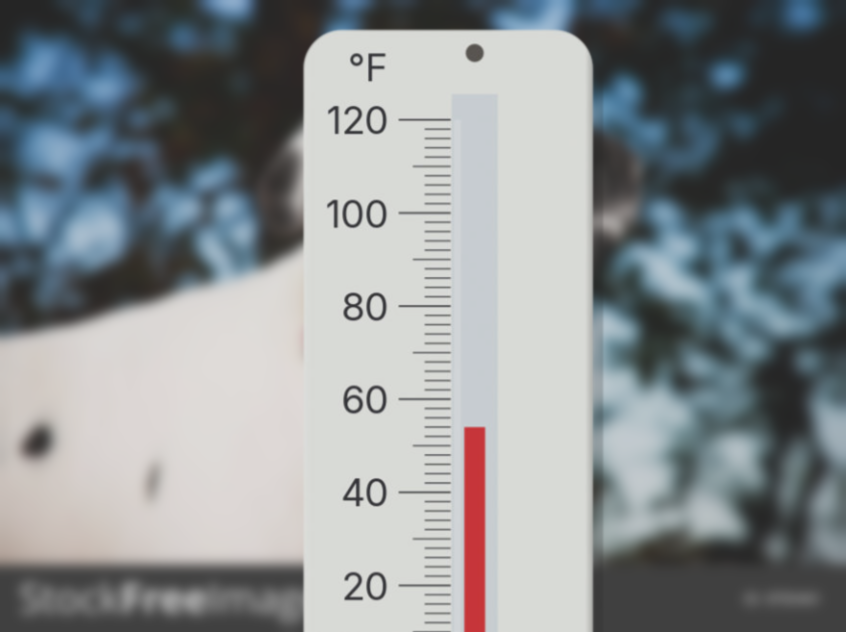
54 °F
